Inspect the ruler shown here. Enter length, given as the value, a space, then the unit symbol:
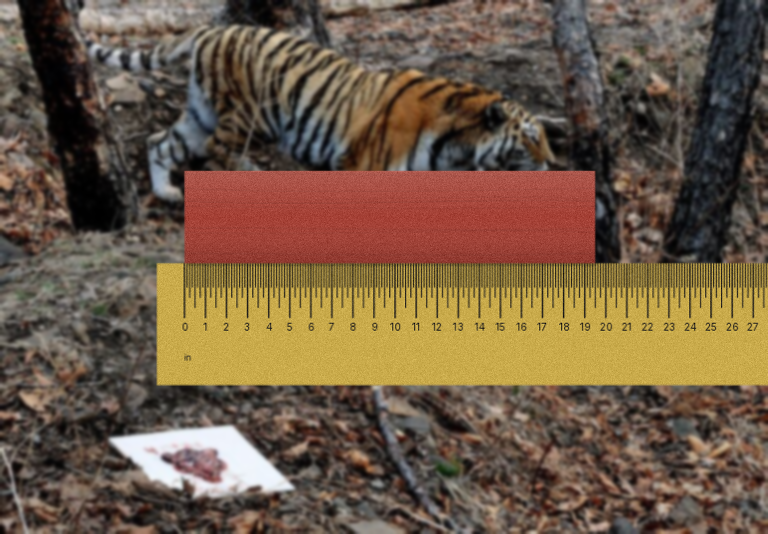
19.5 in
